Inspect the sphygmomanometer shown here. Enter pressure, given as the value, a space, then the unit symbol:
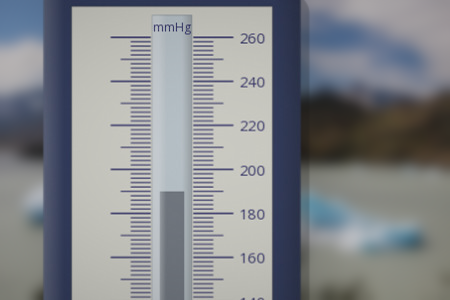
190 mmHg
